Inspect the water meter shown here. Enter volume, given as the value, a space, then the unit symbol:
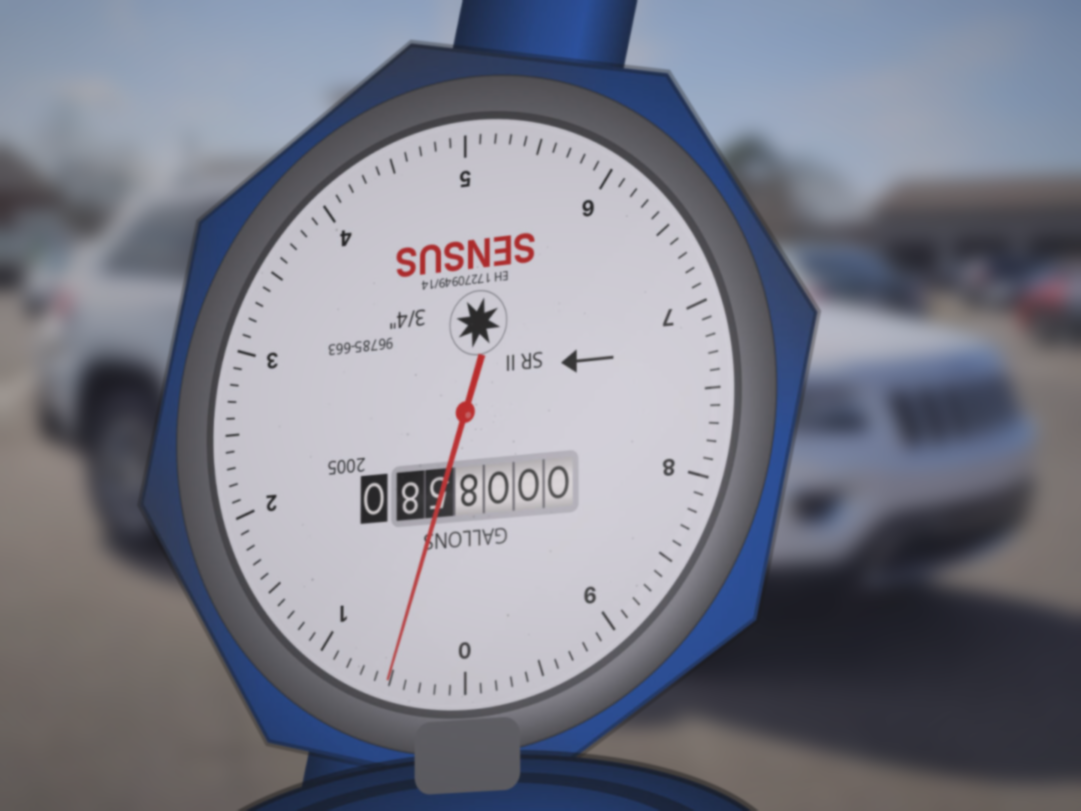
8580.5 gal
